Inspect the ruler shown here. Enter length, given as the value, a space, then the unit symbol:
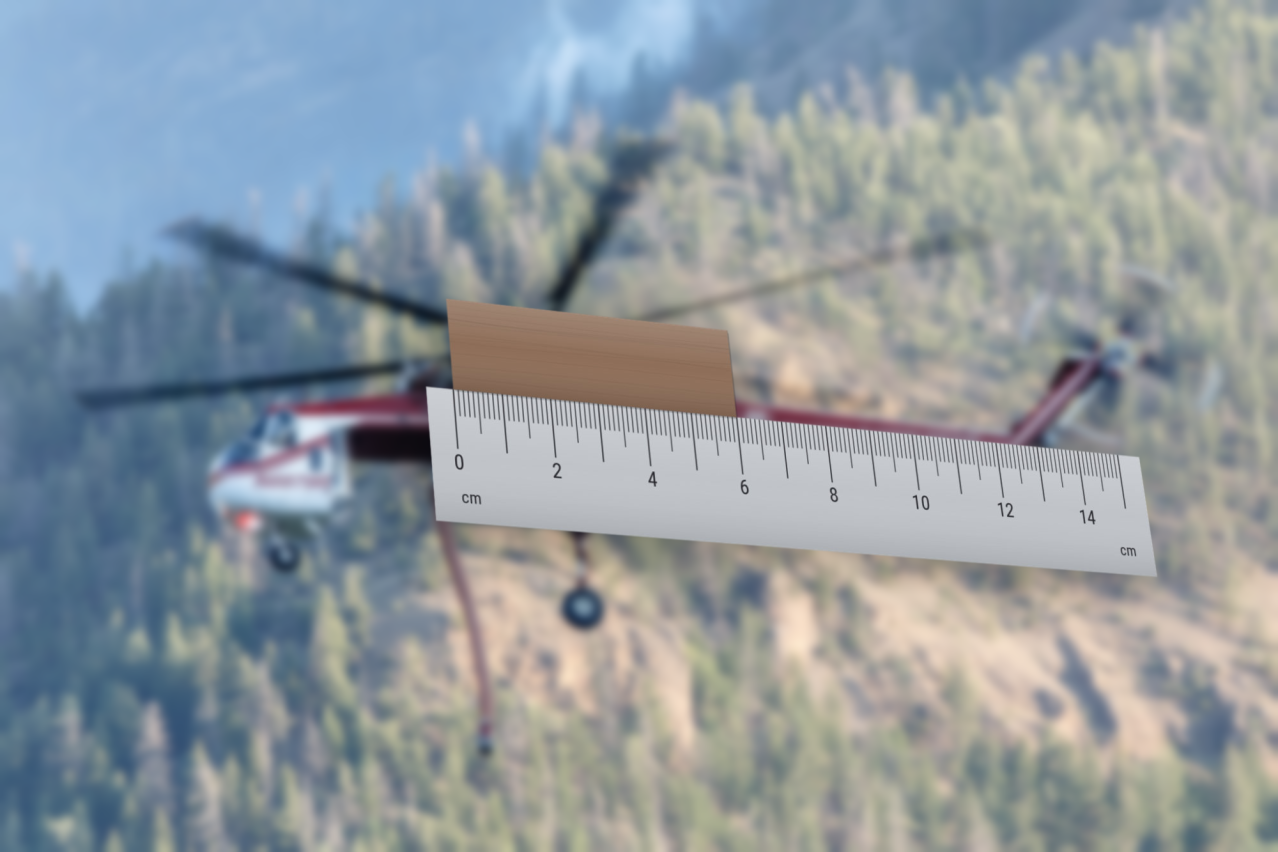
6 cm
